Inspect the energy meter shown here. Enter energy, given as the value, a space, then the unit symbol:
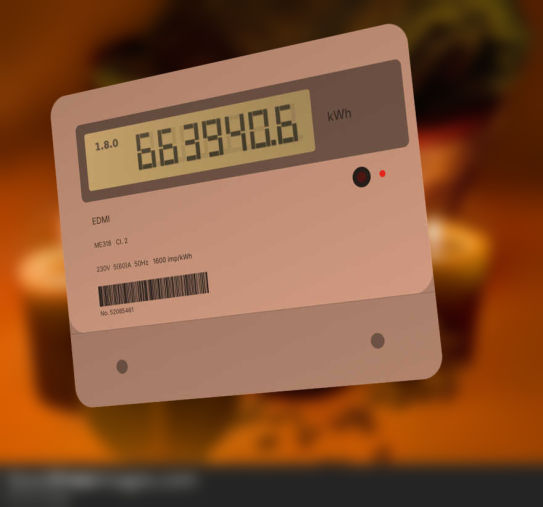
663940.6 kWh
